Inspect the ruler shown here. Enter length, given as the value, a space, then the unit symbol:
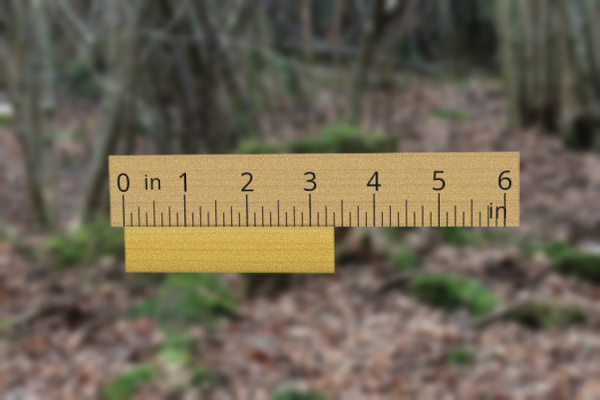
3.375 in
